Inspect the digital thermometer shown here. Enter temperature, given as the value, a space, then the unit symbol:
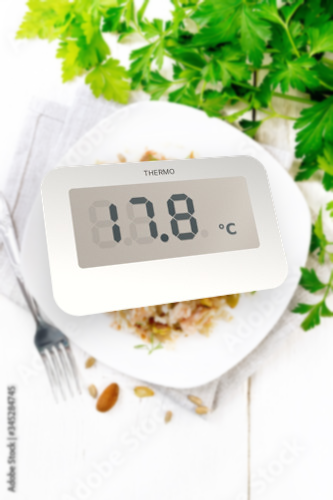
17.8 °C
